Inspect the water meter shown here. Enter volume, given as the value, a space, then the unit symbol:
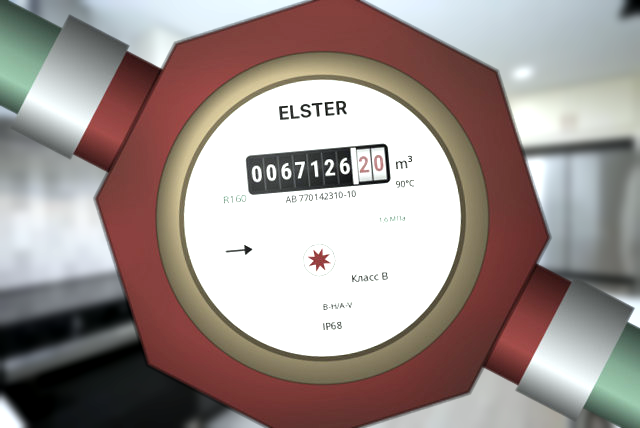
67126.20 m³
